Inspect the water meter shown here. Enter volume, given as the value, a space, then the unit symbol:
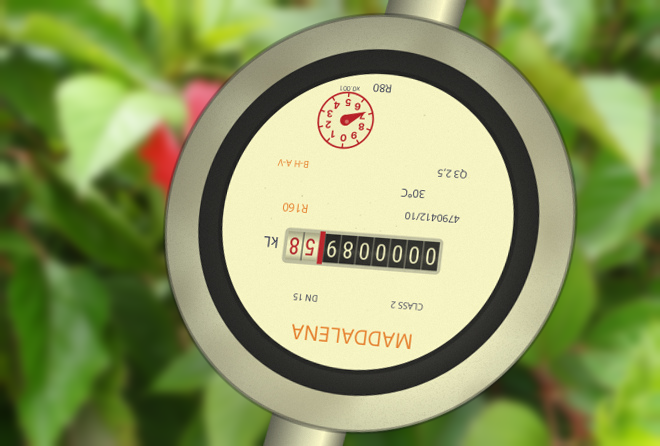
89.586 kL
